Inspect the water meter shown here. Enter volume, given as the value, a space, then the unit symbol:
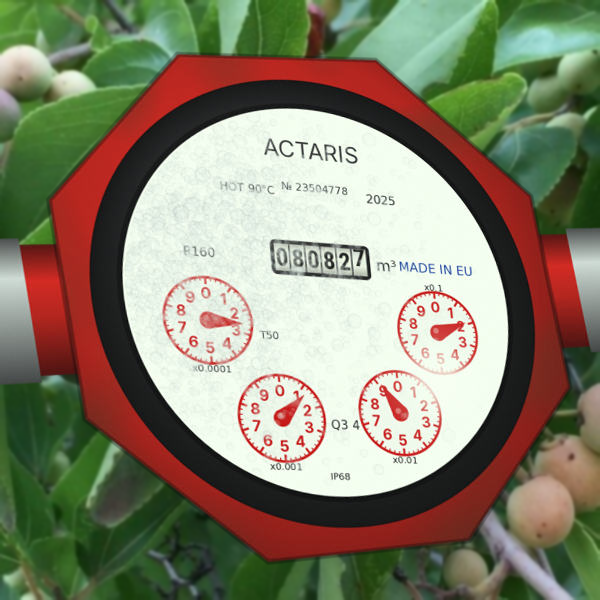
80827.1912 m³
